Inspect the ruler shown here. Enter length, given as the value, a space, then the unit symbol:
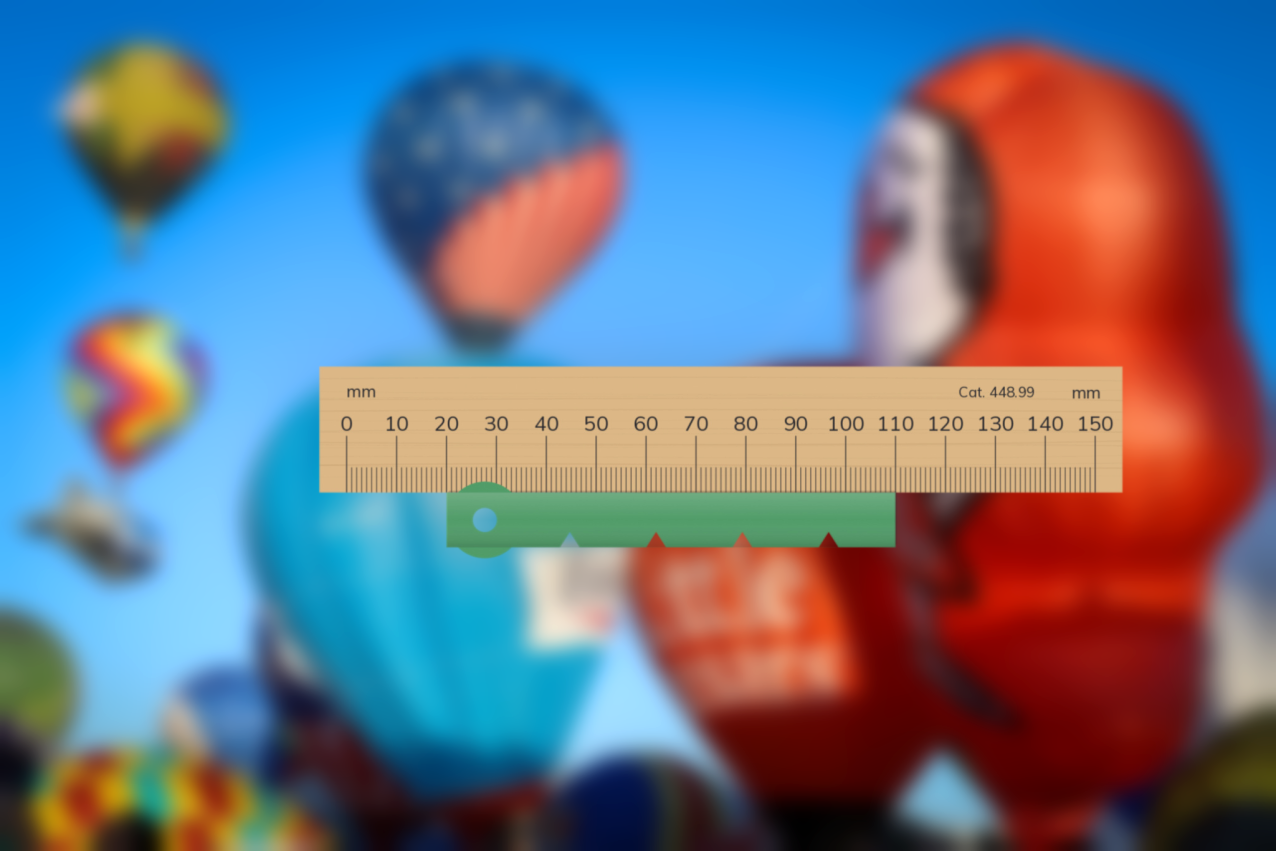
90 mm
